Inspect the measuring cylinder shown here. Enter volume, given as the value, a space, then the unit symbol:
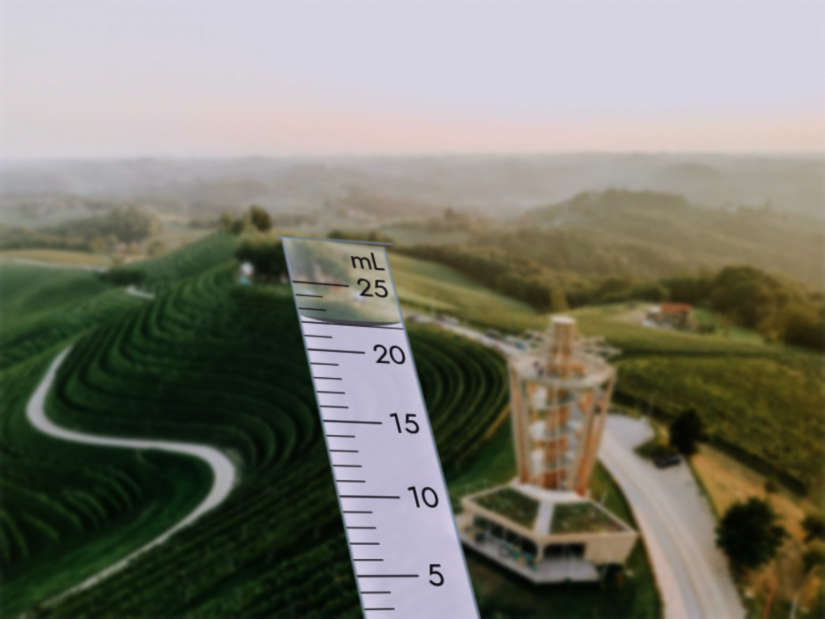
22 mL
